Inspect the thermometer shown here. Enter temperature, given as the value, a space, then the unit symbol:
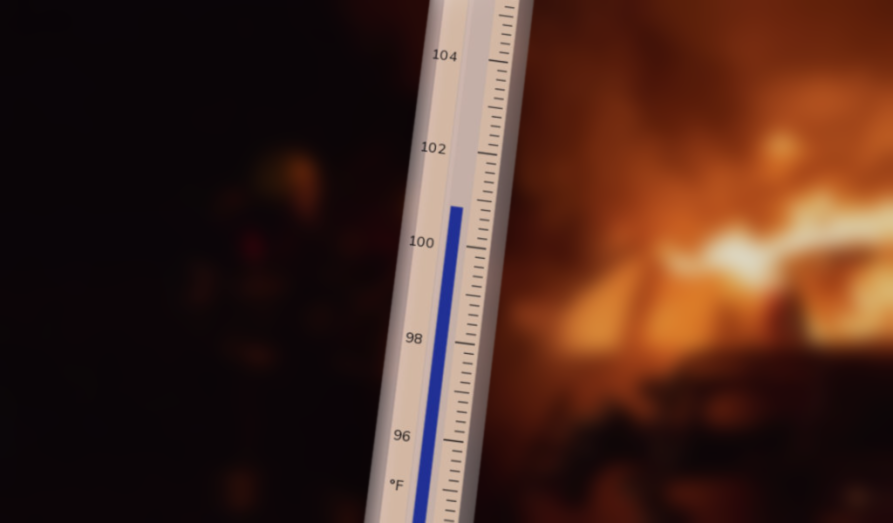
100.8 °F
